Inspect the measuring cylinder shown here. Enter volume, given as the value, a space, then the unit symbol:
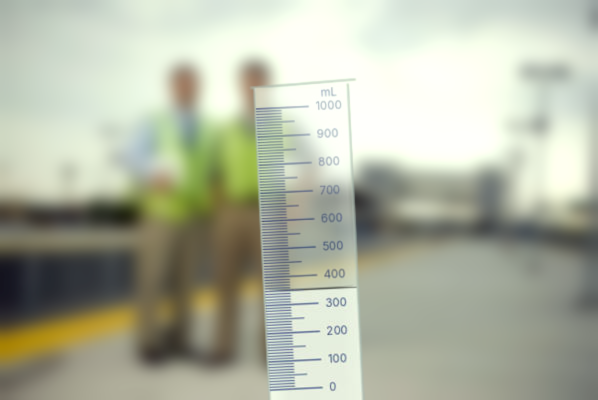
350 mL
